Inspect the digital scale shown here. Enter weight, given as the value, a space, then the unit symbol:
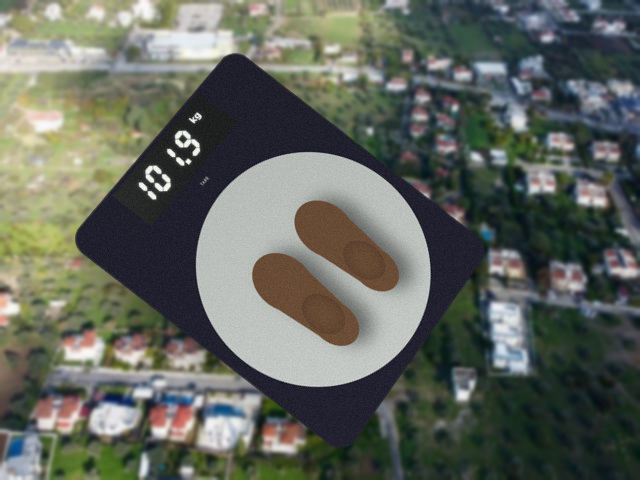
101.9 kg
